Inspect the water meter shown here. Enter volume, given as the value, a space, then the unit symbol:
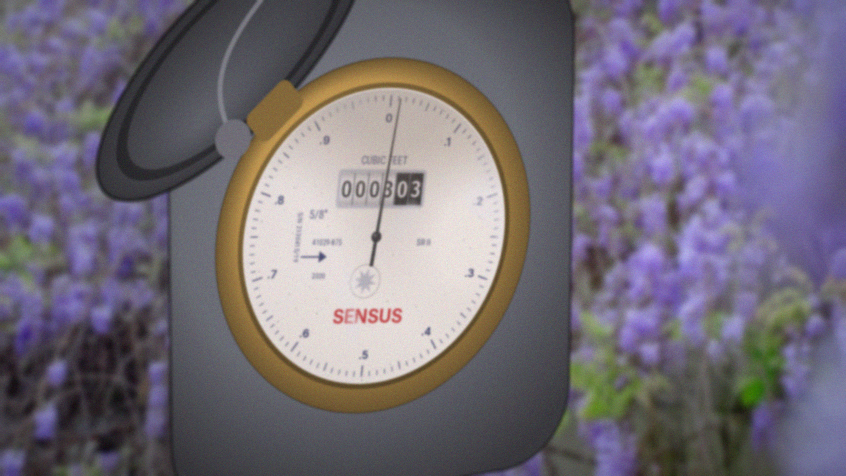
303.01 ft³
